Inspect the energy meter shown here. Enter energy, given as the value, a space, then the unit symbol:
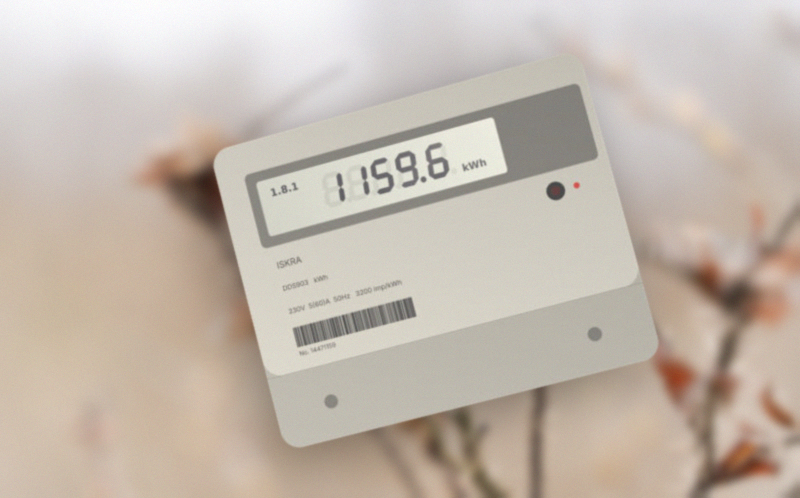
1159.6 kWh
